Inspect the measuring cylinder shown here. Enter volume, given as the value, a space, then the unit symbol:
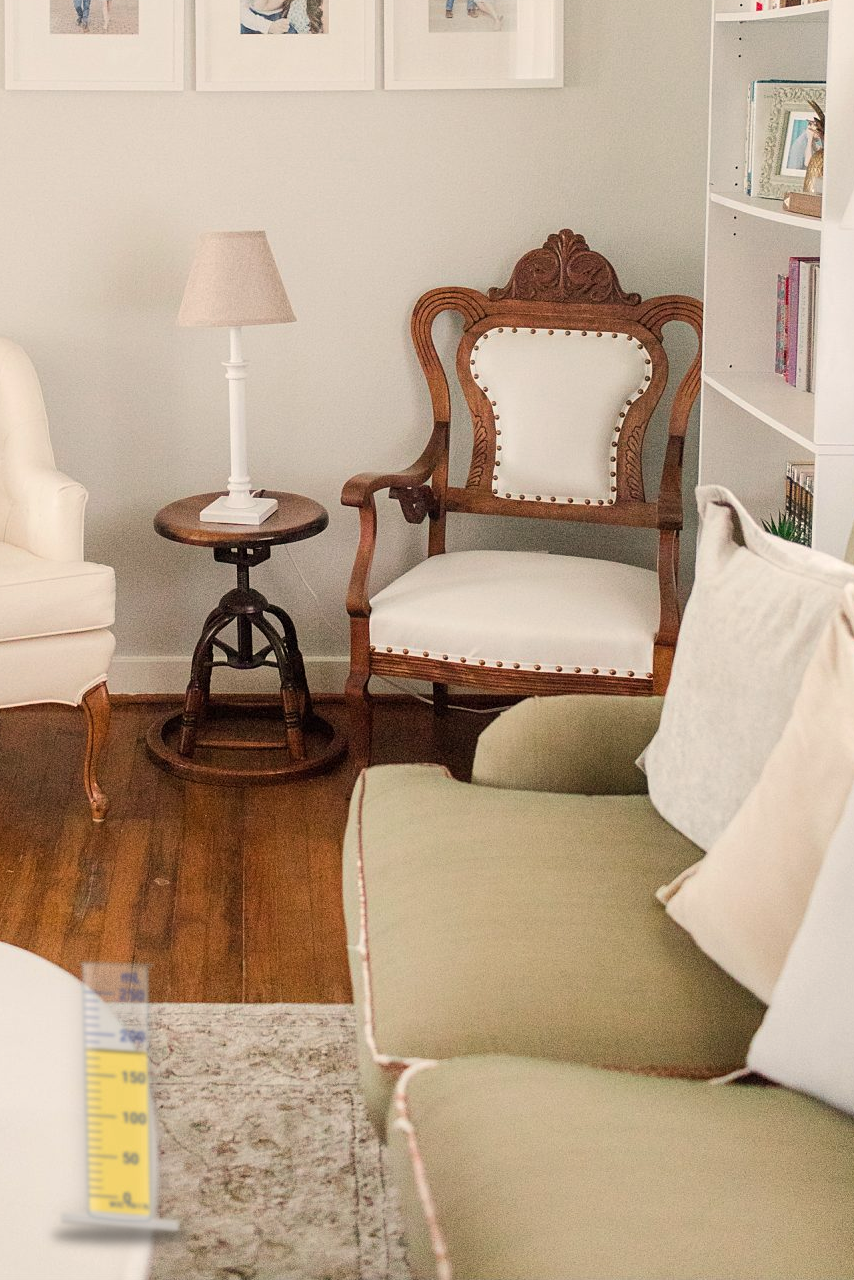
180 mL
